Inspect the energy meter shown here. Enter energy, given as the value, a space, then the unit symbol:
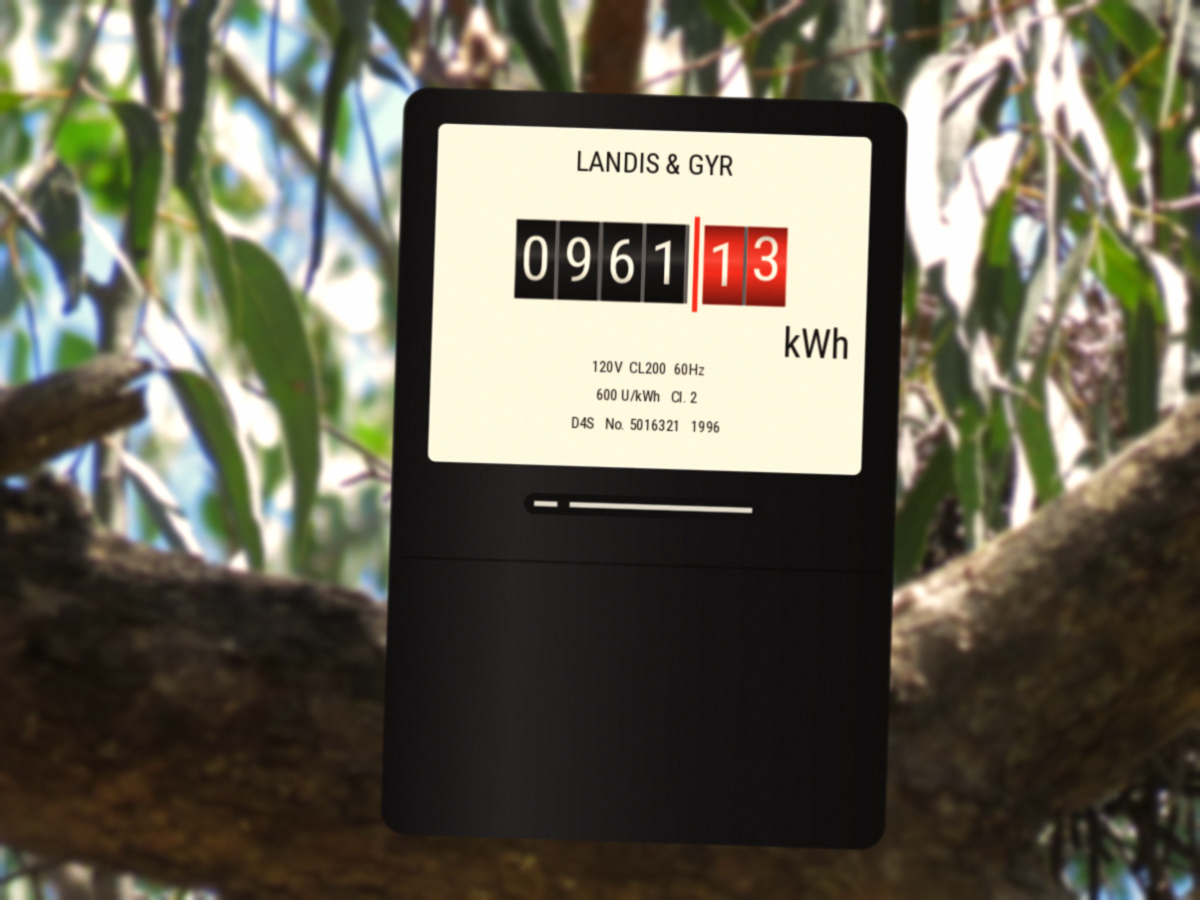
961.13 kWh
